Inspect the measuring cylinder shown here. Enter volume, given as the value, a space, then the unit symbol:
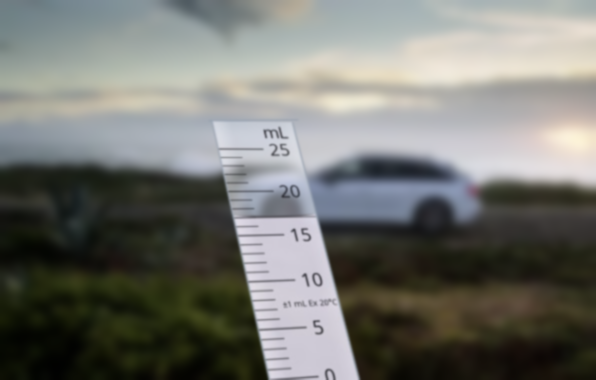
17 mL
